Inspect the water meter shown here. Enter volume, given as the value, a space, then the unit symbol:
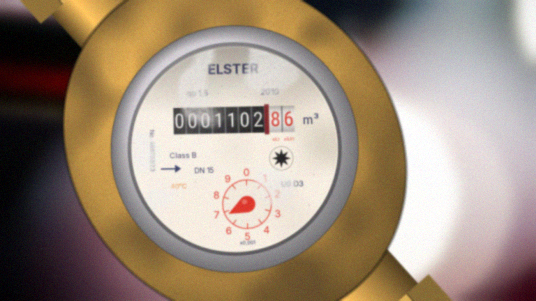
1102.866 m³
